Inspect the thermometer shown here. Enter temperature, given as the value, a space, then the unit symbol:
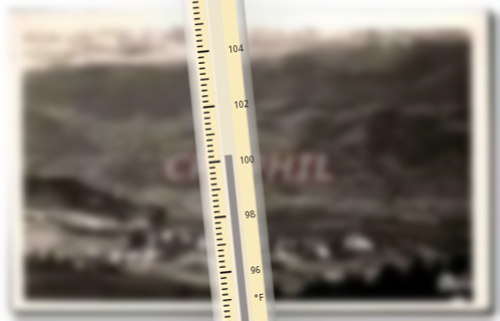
100.2 °F
